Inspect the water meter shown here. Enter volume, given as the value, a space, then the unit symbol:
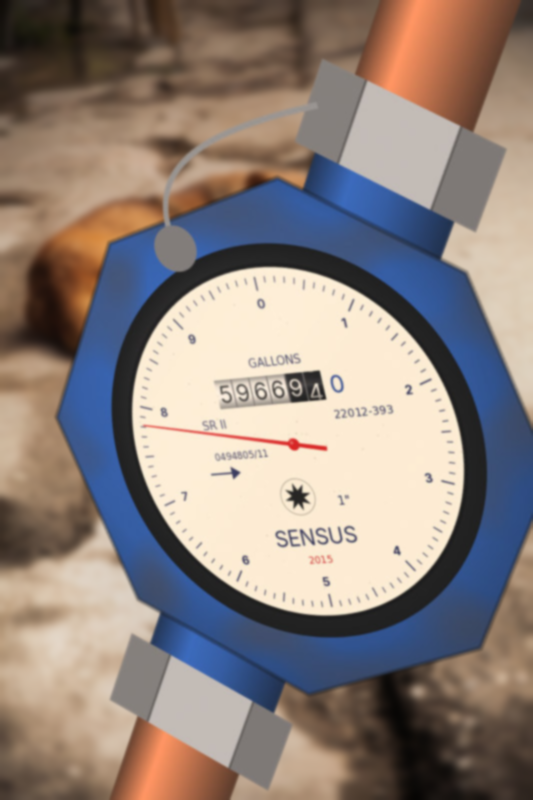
5966937.8 gal
